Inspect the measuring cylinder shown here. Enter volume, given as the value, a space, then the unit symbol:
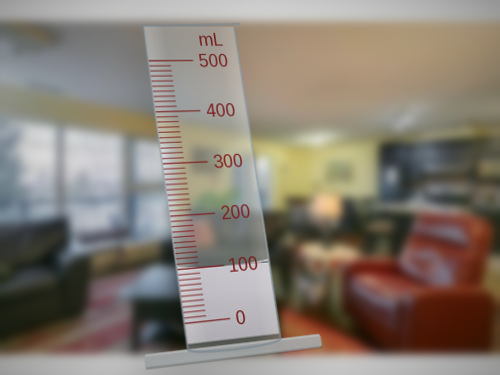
100 mL
